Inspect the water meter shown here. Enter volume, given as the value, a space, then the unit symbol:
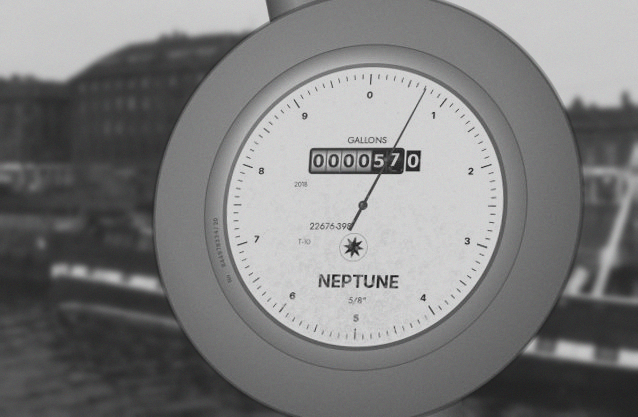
570.7 gal
